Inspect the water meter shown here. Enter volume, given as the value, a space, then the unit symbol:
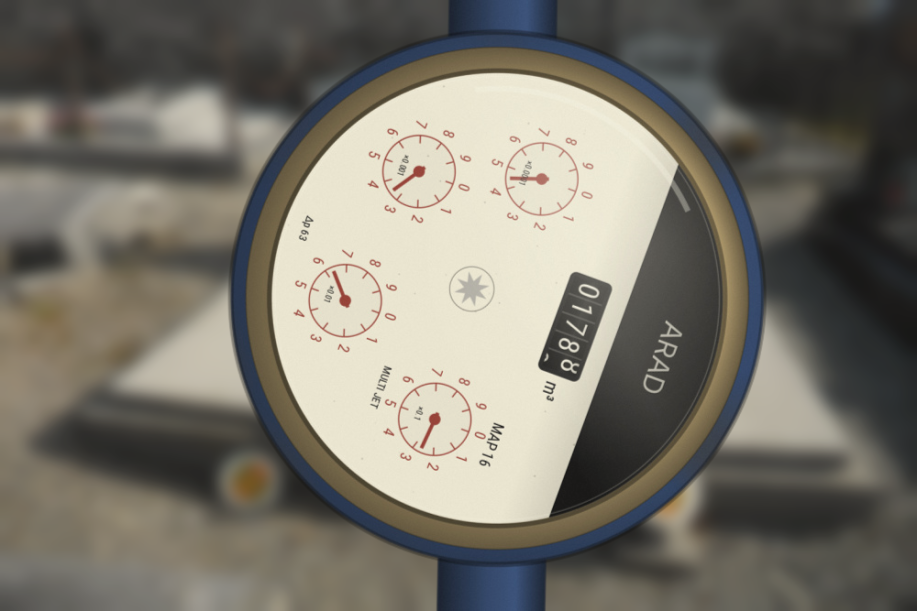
1788.2634 m³
